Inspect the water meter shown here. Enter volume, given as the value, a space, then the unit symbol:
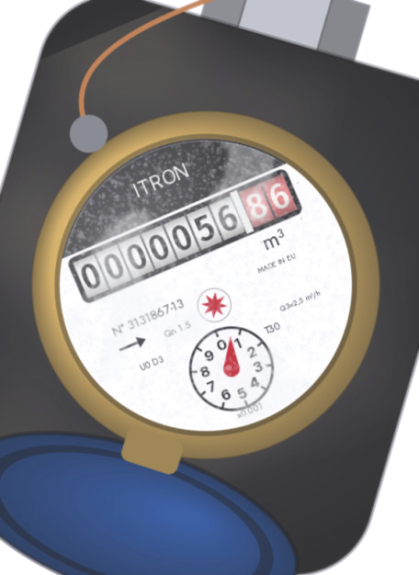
56.860 m³
